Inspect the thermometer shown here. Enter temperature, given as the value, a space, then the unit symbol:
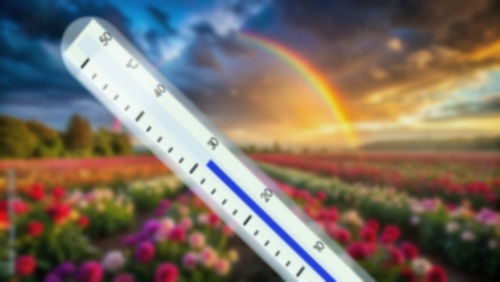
29 °C
